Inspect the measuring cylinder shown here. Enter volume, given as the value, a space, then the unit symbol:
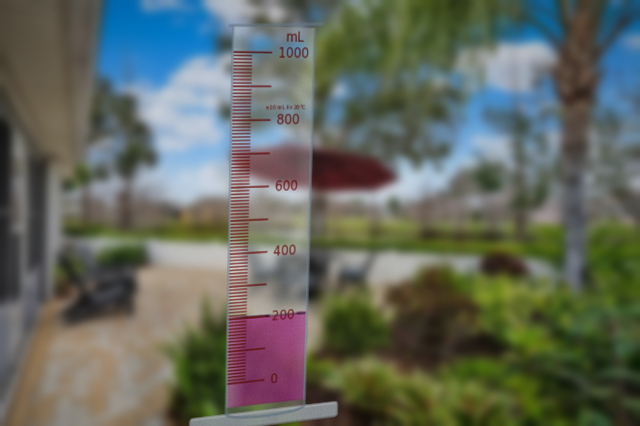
200 mL
